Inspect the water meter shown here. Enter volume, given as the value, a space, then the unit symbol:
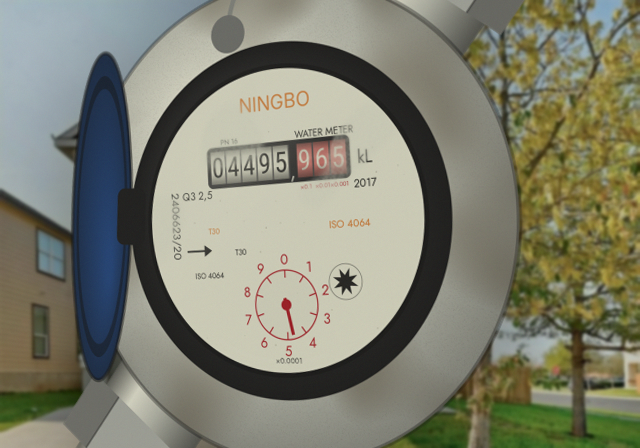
4495.9654 kL
